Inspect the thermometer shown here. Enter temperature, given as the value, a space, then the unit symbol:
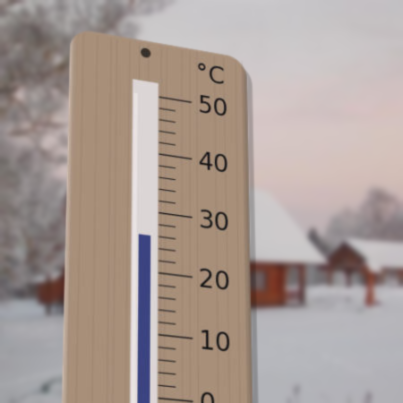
26 °C
